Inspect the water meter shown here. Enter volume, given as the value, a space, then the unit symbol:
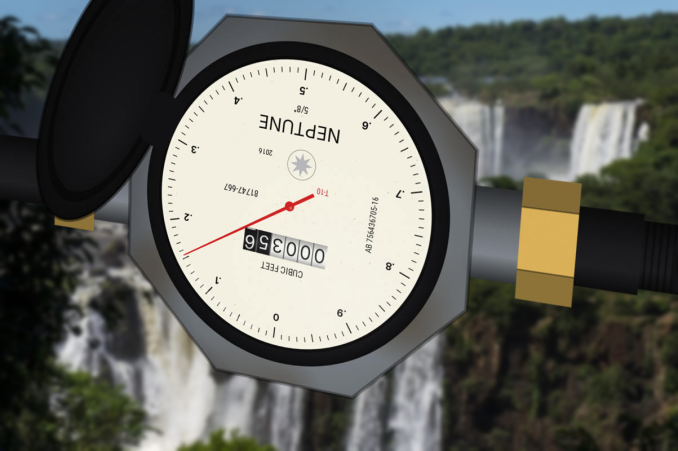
356.15 ft³
